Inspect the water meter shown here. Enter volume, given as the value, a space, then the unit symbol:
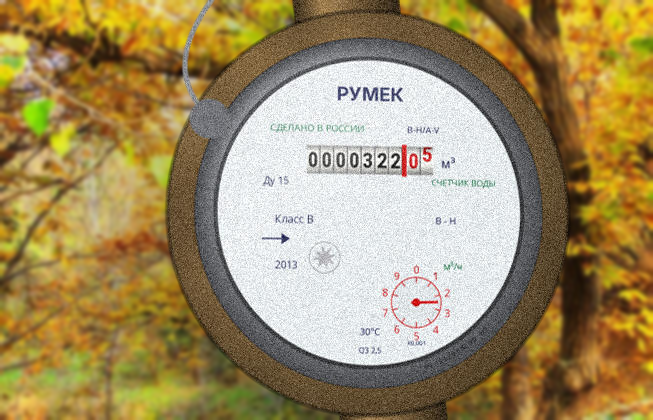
322.052 m³
